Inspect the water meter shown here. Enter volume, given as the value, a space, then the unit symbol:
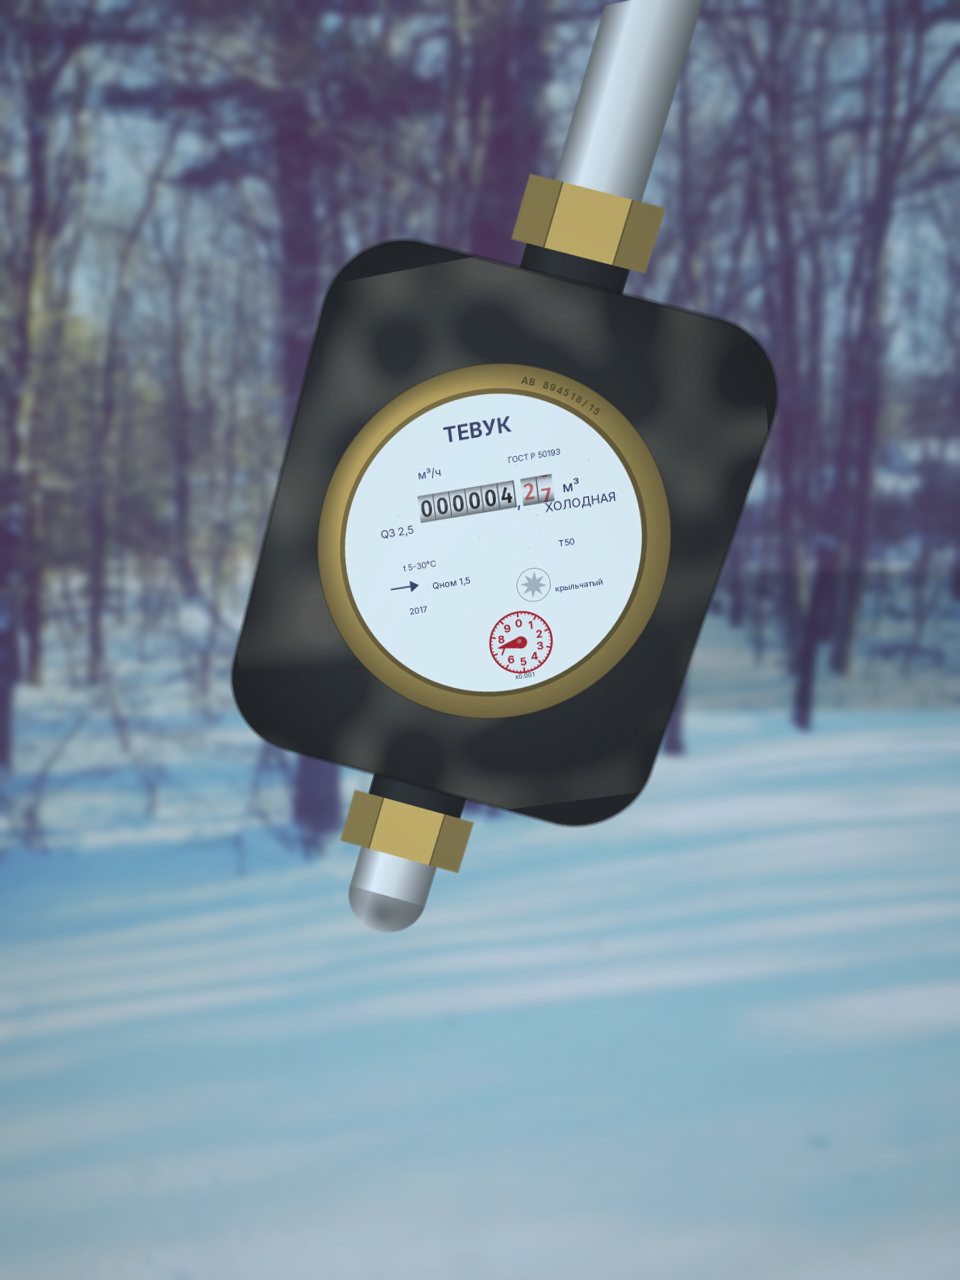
4.267 m³
